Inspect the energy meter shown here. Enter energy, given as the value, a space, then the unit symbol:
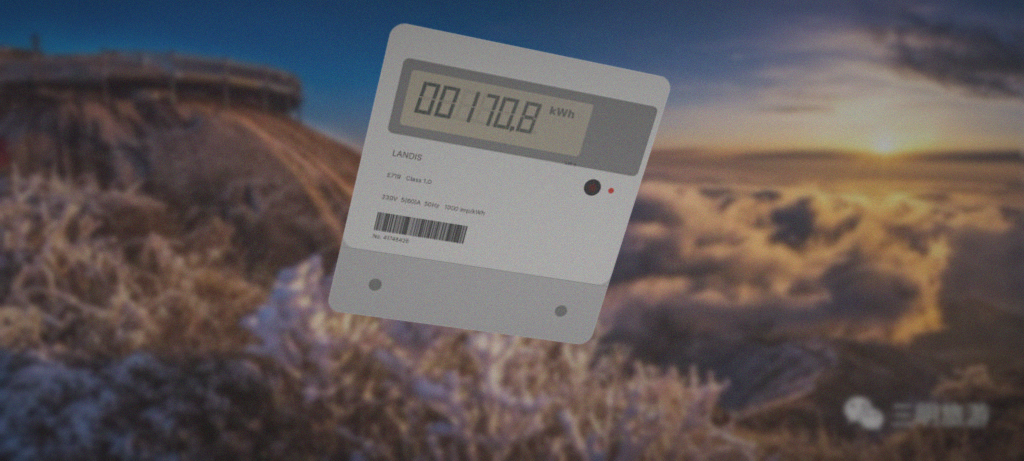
170.8 kWh
